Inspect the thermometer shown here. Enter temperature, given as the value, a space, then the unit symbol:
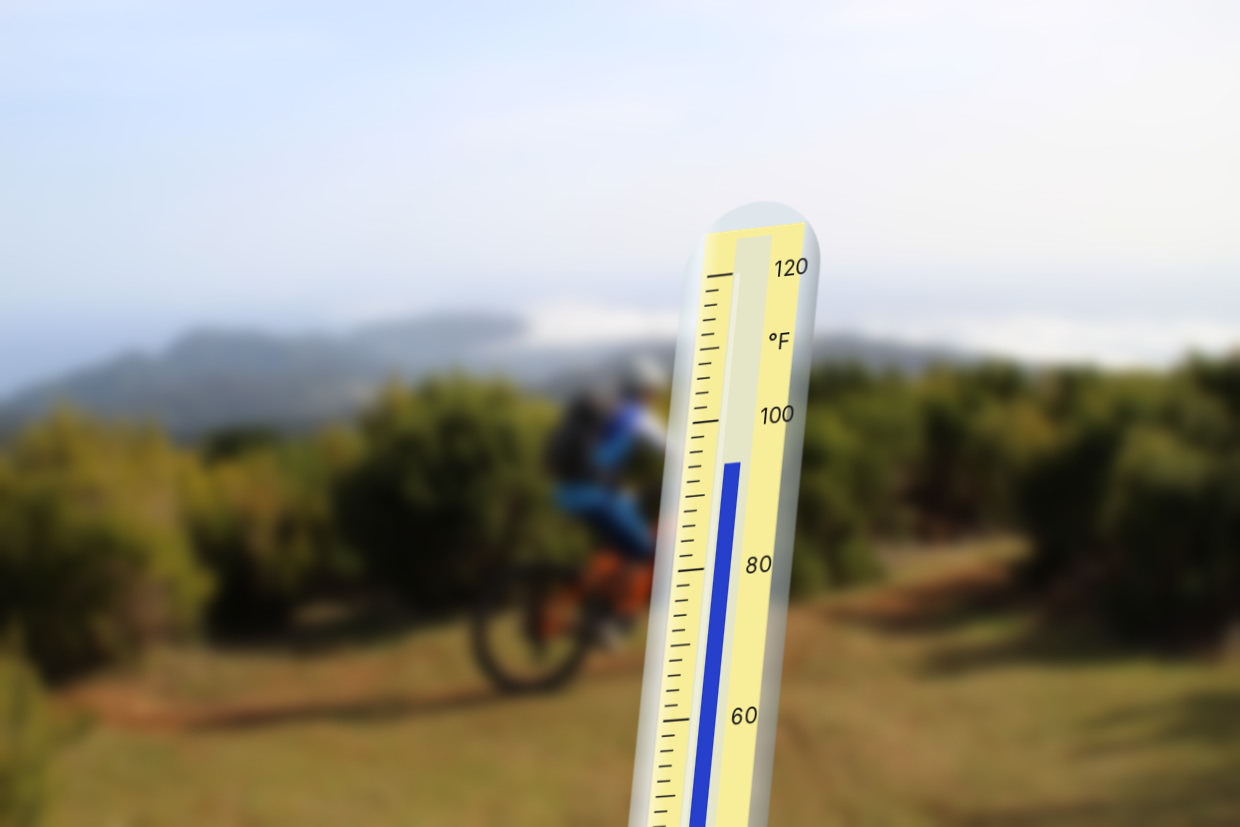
94 °F
